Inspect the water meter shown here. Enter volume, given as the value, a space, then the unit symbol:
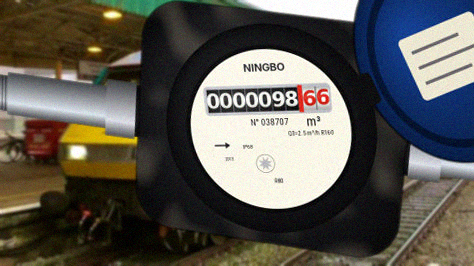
98.66 m³
